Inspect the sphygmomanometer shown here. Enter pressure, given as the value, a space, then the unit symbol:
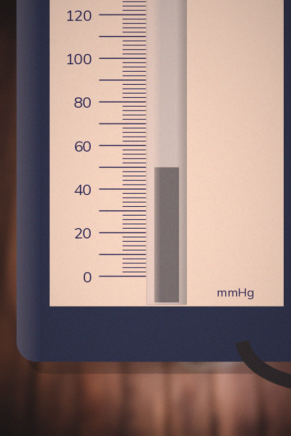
50 mmHg
